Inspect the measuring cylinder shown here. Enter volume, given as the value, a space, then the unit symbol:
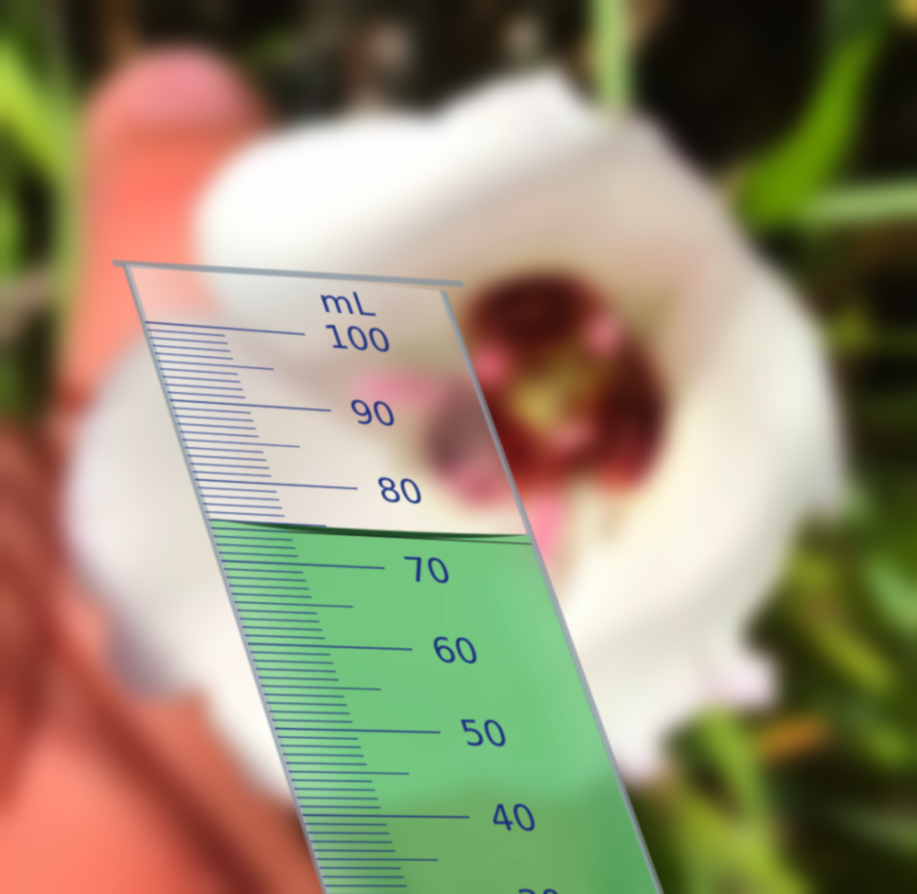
74 mL
